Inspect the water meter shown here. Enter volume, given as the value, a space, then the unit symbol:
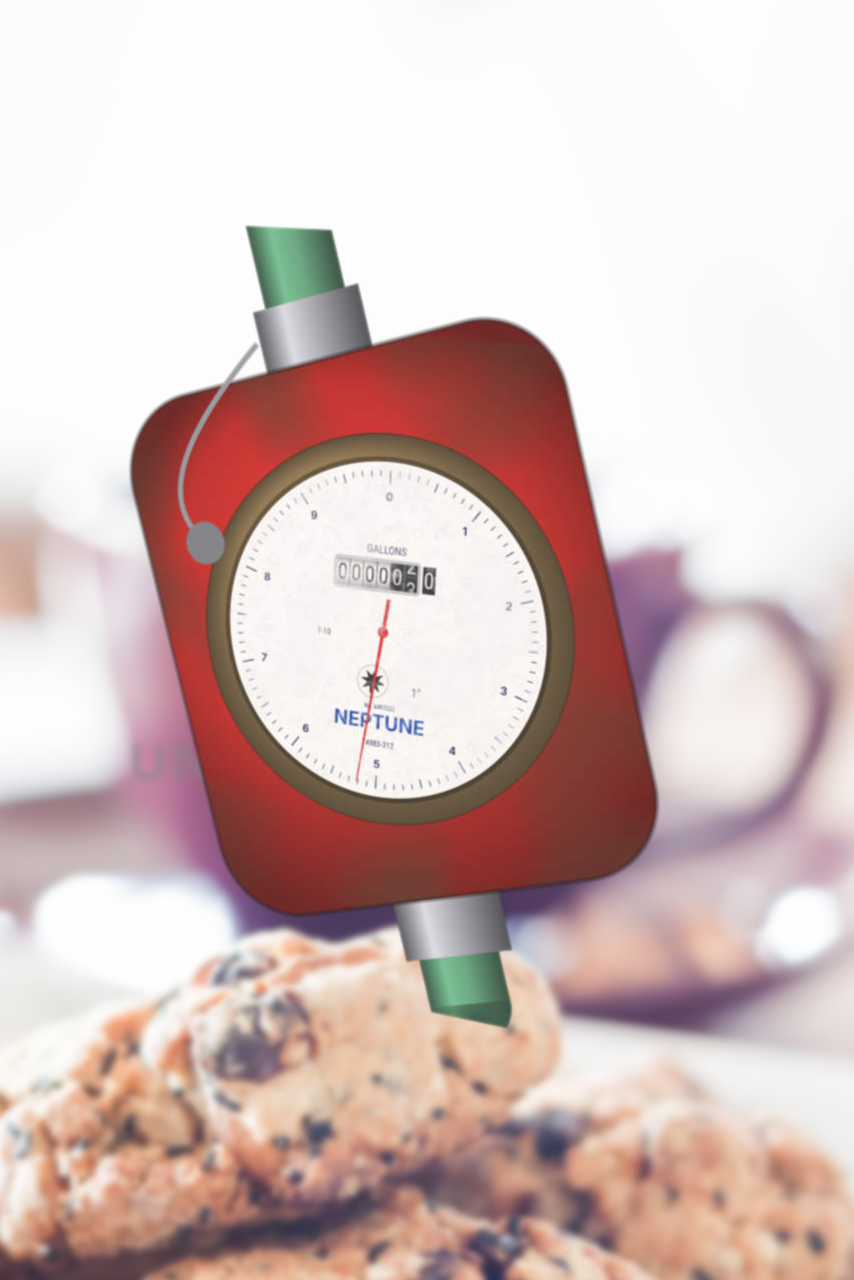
25.2 gal
